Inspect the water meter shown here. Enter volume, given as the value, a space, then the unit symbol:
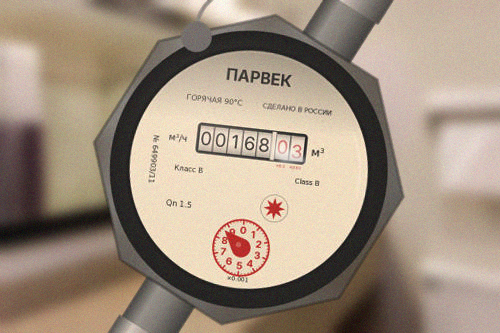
168.028 m³
